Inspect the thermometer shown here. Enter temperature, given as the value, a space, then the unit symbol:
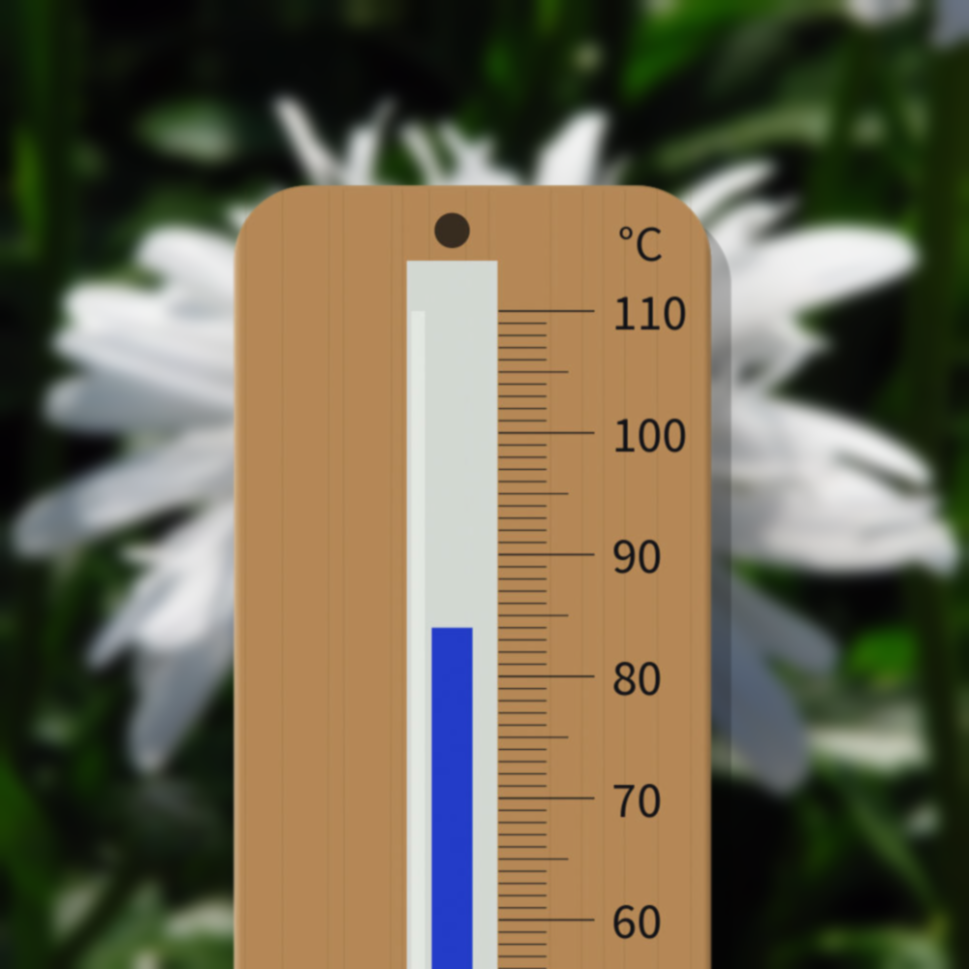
84 °C
